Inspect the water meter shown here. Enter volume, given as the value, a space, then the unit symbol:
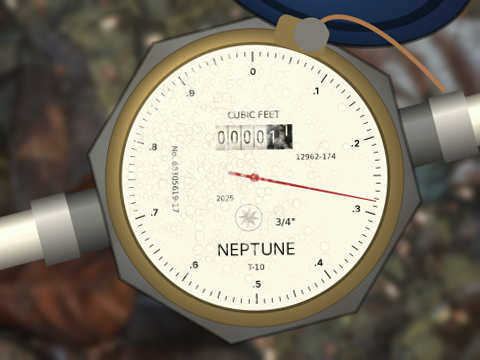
11.28 ft³
